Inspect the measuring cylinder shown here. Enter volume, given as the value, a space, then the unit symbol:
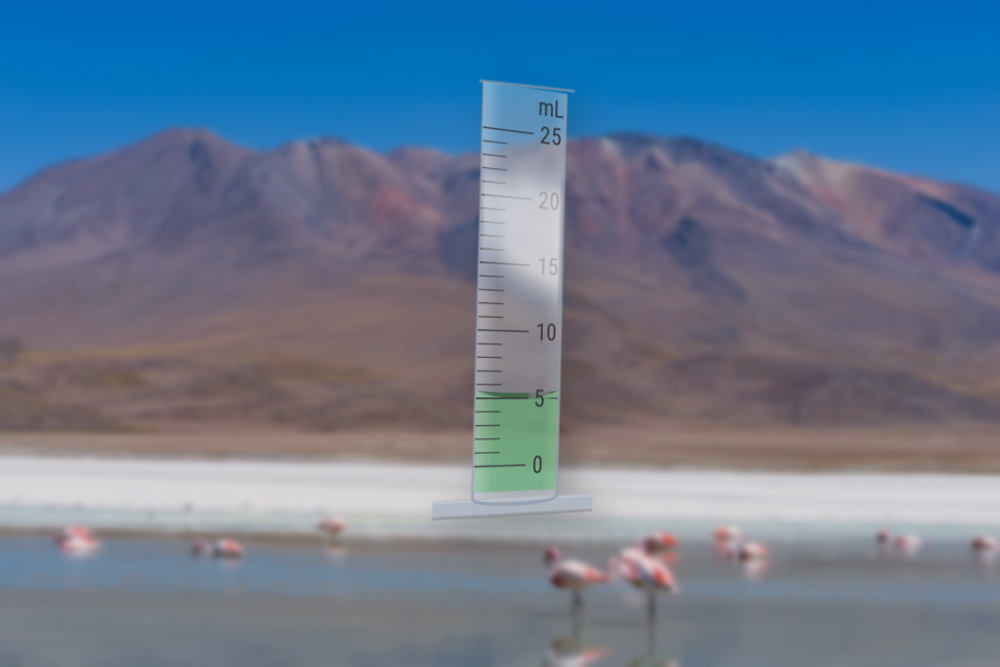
5 mL
